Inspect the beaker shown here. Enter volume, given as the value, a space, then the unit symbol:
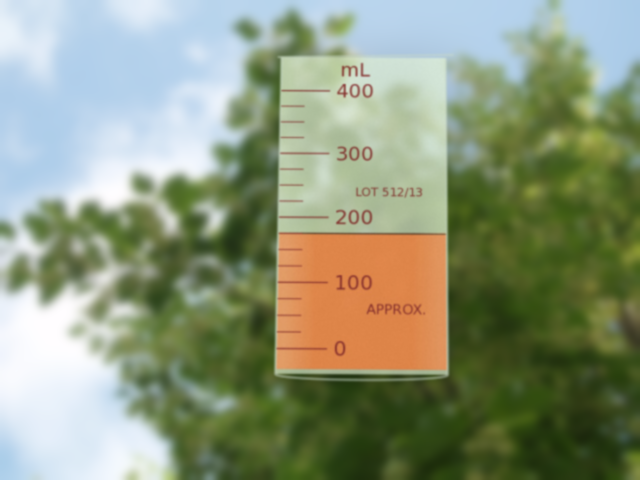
175 mL
